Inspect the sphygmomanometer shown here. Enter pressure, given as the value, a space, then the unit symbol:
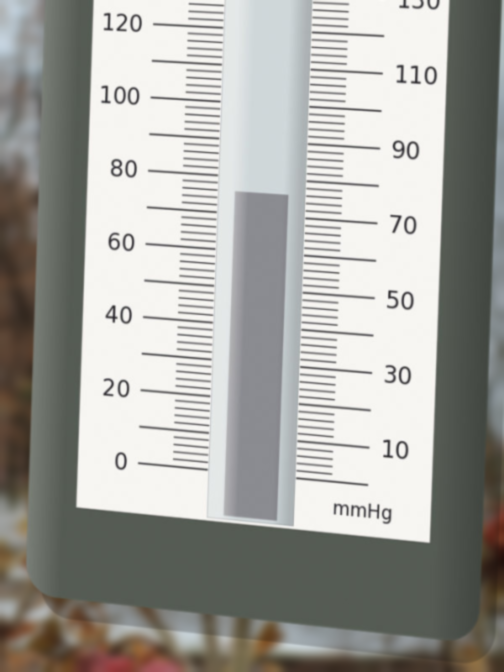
76 mmHg
